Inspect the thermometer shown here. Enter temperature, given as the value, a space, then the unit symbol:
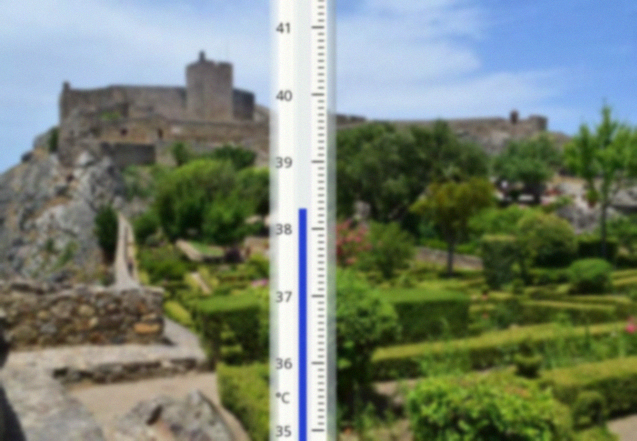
38.3 °C
